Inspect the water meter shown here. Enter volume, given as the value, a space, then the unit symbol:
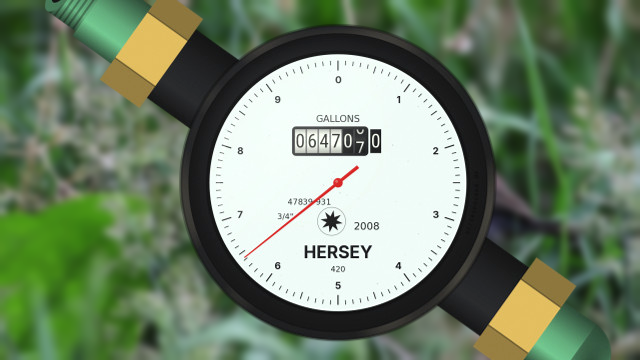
647066.4 gal
